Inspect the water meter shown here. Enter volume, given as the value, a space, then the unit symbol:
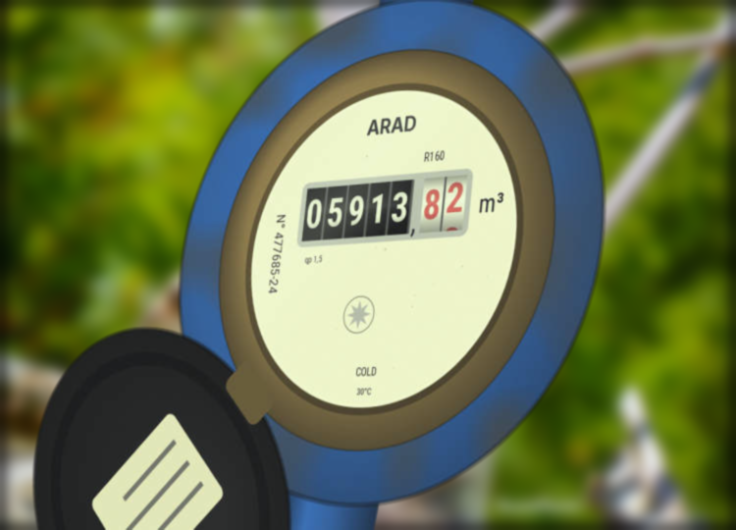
5913.82 m³
